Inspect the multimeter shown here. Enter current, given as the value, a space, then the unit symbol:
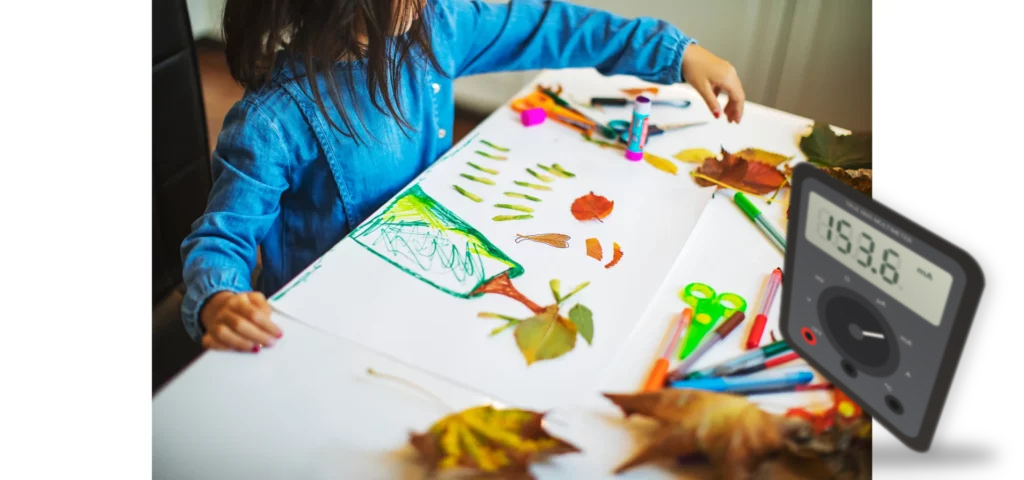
153.6 mA
